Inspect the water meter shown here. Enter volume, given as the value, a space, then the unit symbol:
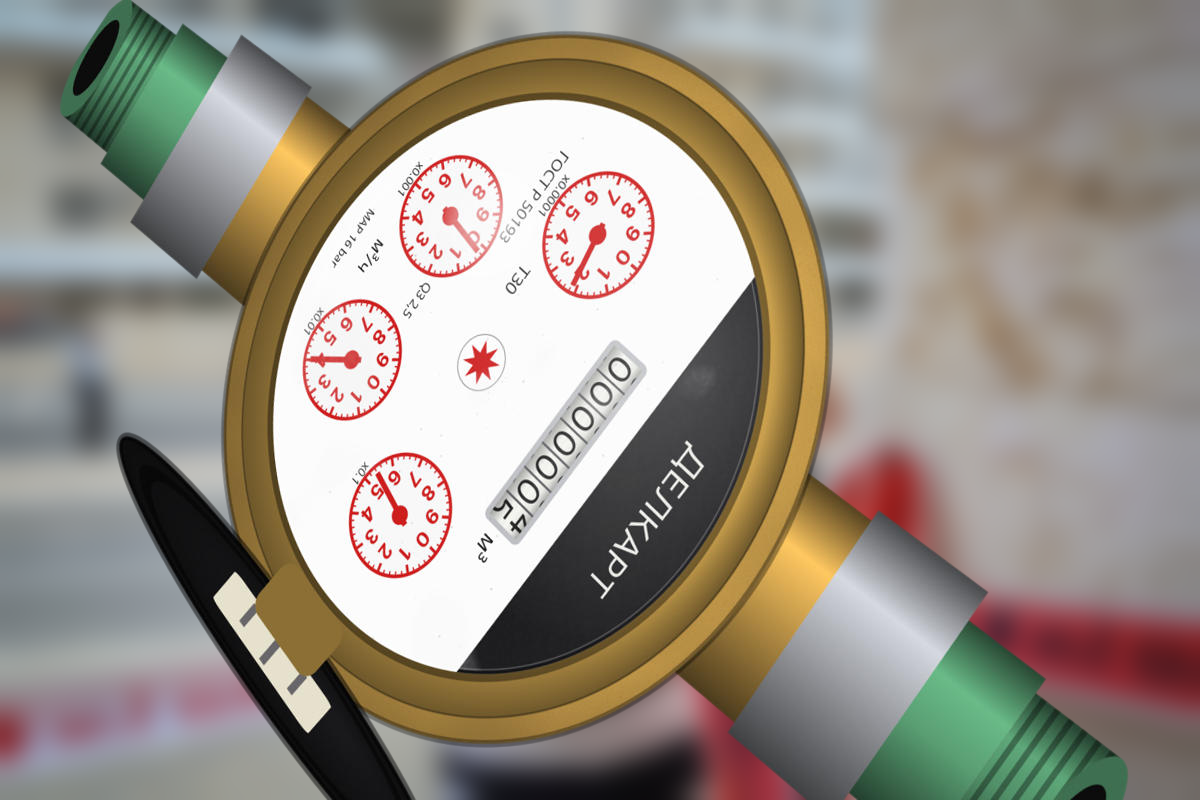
4.5402 m³
